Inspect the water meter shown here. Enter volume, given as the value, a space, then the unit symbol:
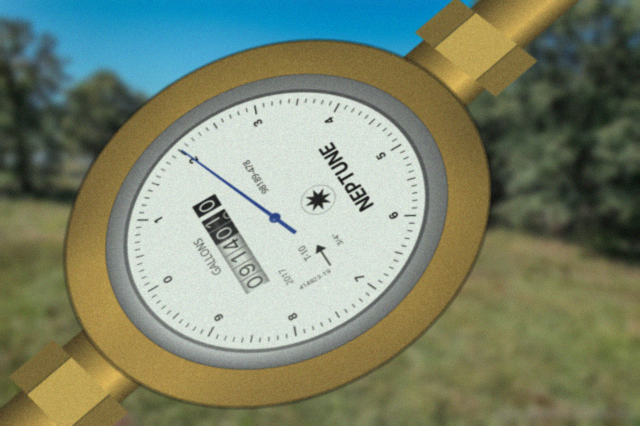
914012.0 gal
